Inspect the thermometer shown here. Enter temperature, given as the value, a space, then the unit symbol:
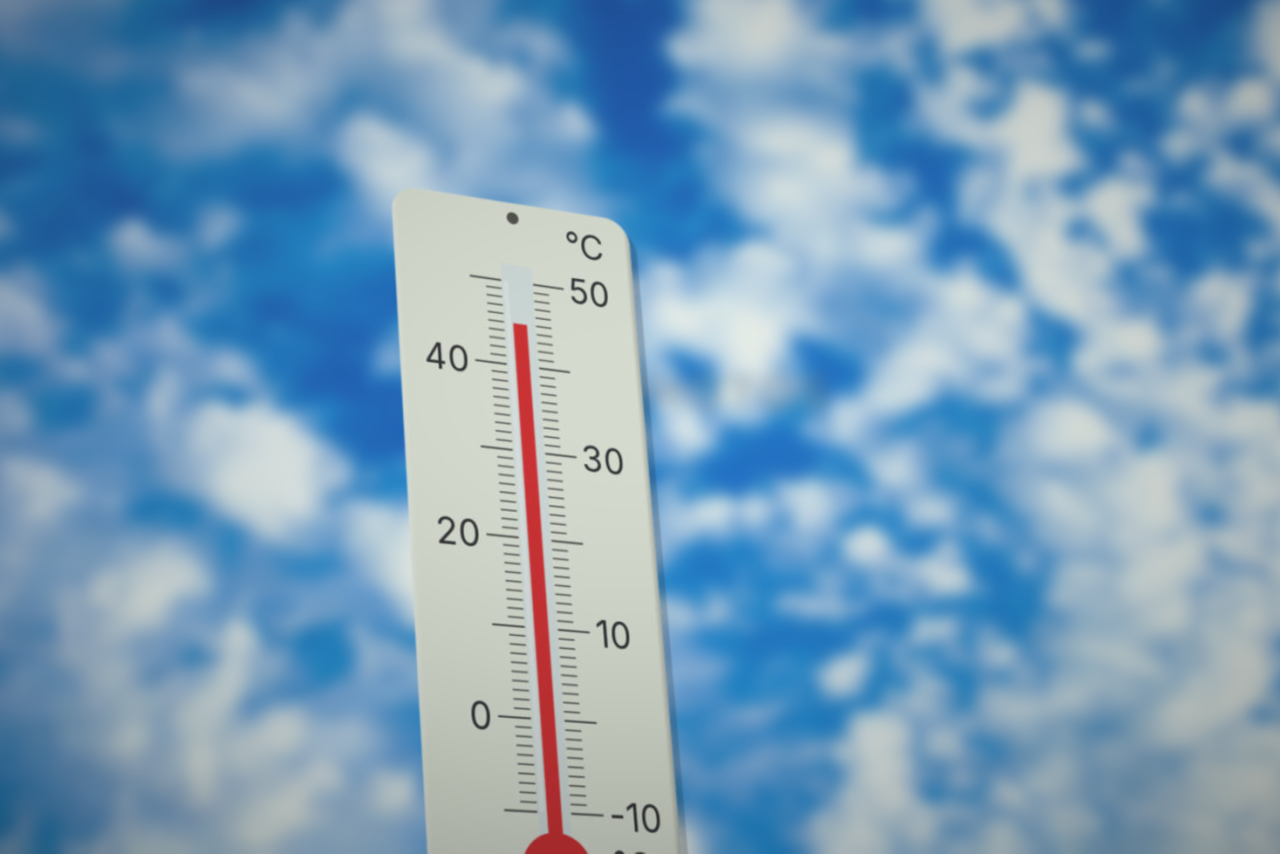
45 °C
